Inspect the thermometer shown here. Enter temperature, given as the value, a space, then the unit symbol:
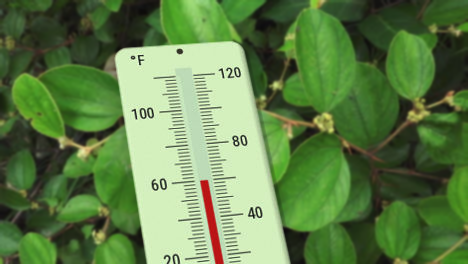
60 °F
